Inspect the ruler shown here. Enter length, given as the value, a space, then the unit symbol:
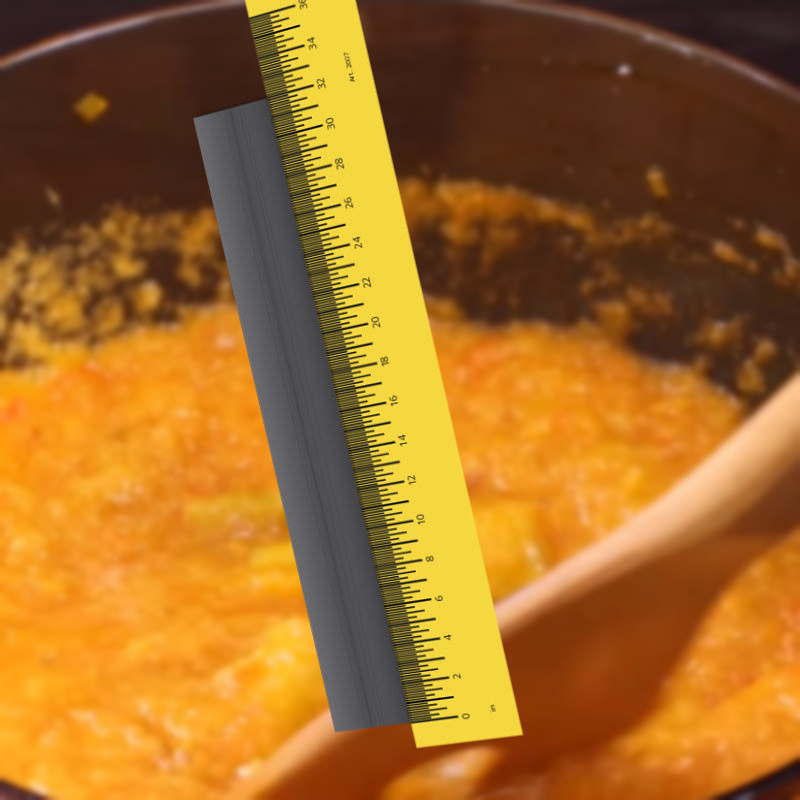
32 in
